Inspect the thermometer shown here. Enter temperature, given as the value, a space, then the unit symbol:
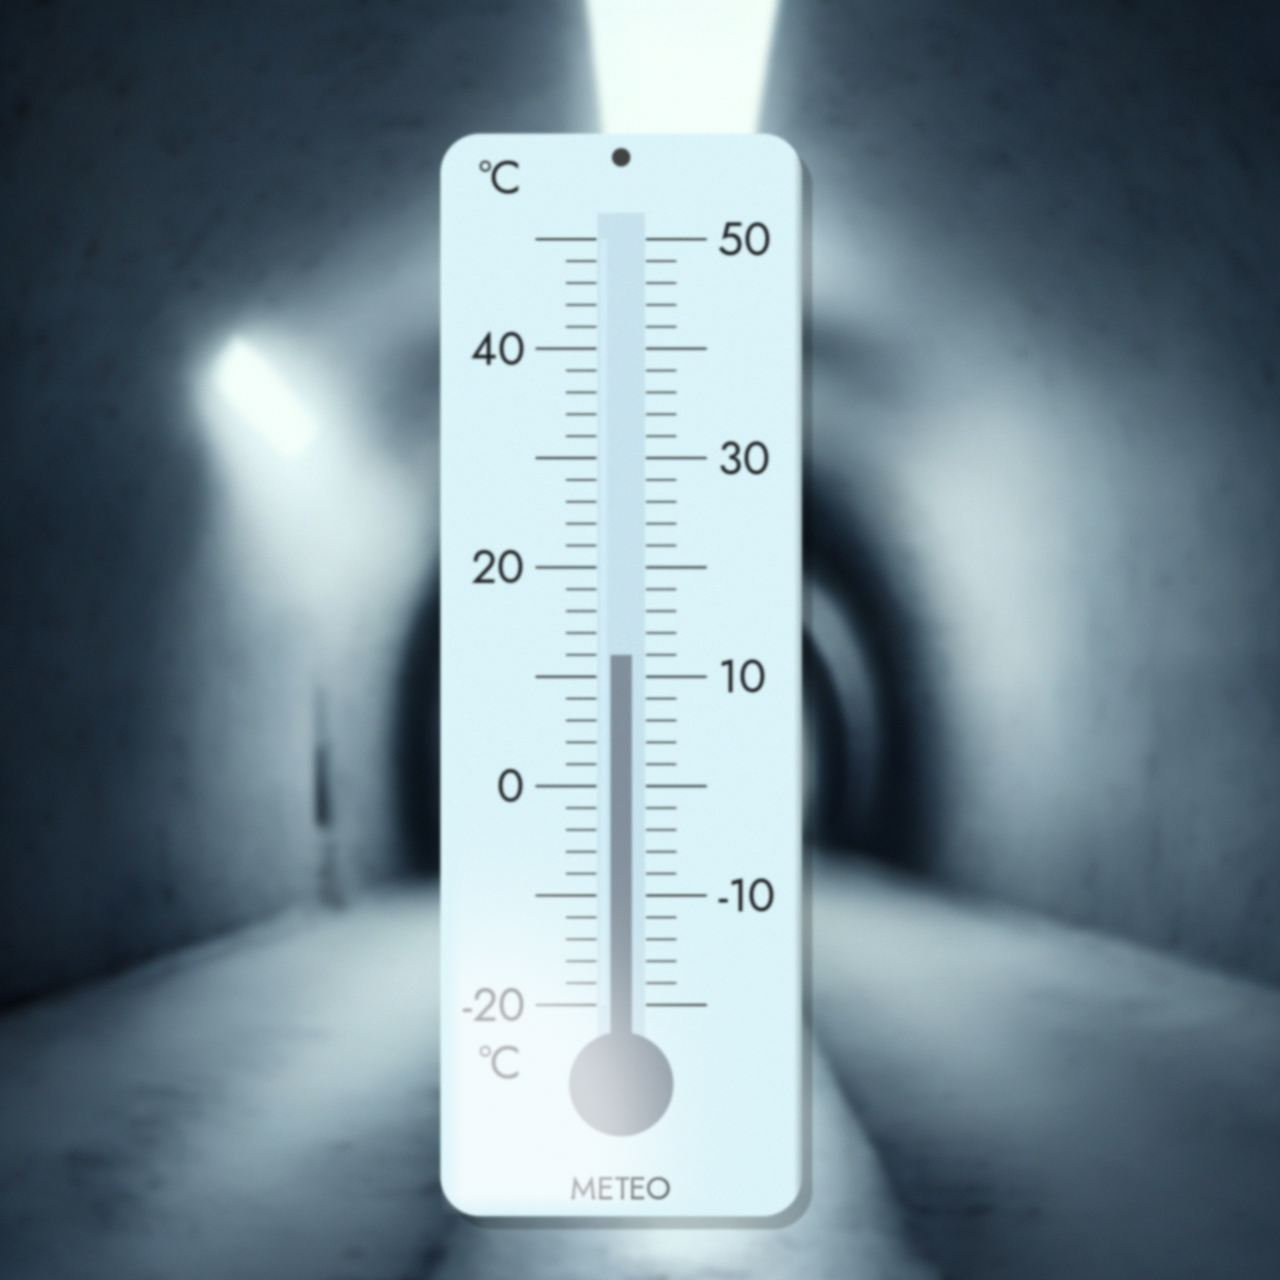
12 °C
